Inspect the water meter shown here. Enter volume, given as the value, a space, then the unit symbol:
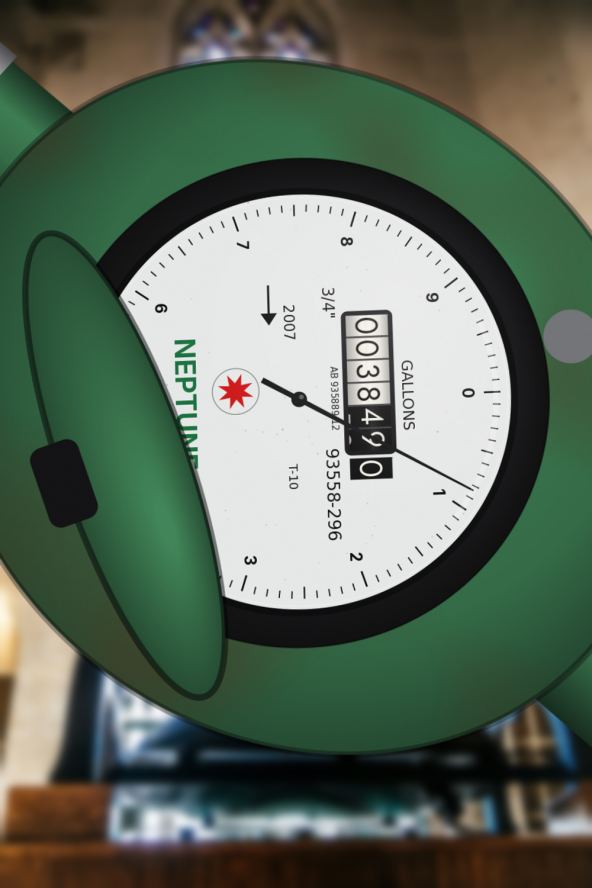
38490.8 gal
